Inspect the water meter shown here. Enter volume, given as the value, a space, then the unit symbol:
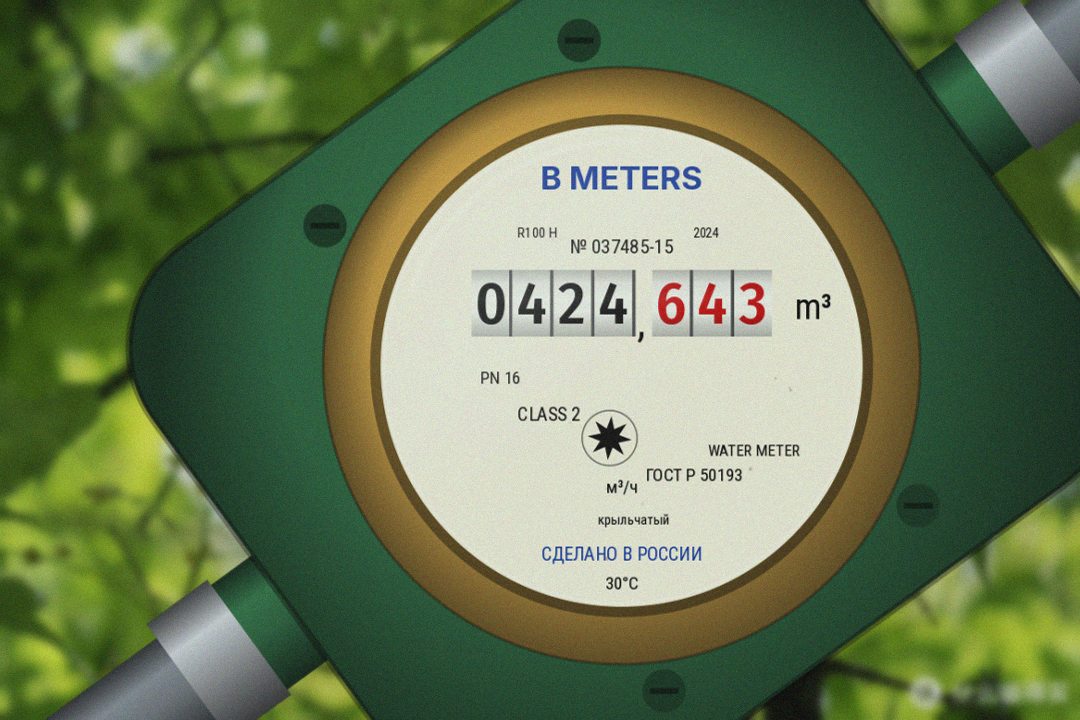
424.643 m³
